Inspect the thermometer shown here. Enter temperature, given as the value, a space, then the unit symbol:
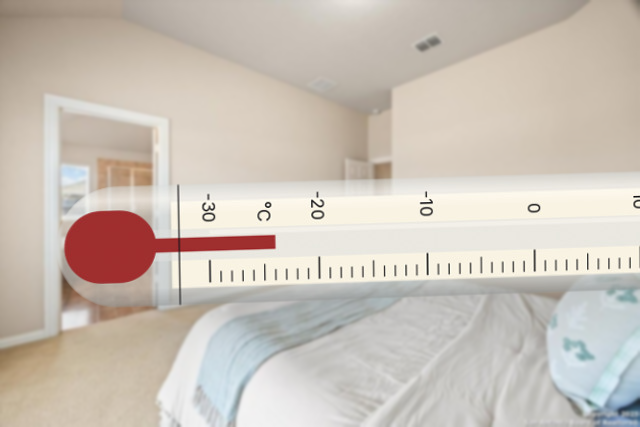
-24 °C
